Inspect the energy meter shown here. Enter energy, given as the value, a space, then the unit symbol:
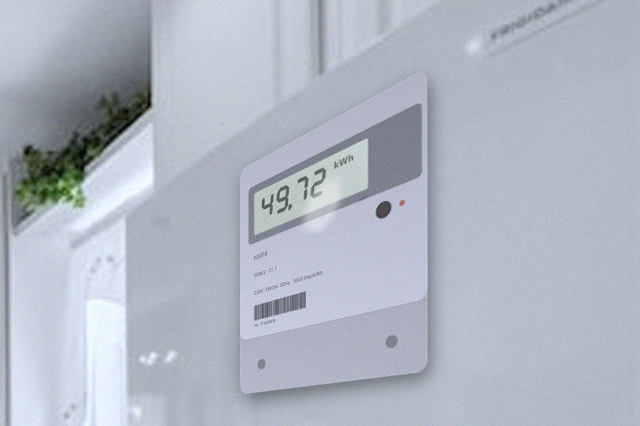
49.72 kWh
